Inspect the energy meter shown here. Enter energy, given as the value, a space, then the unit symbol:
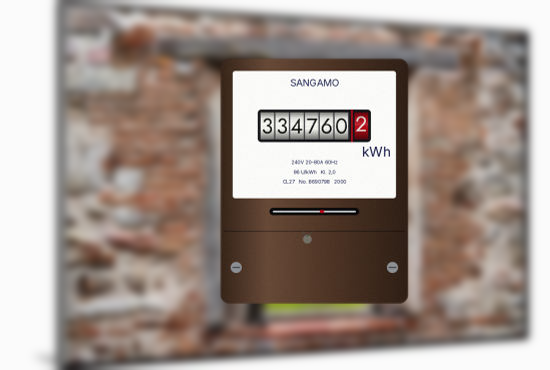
334760.2 kWh
